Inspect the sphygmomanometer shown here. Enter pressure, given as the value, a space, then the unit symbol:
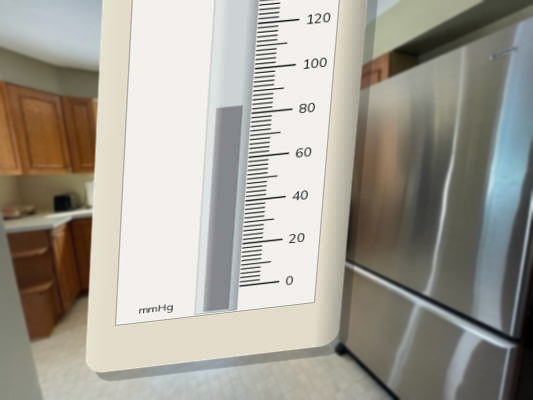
84 mmHg
